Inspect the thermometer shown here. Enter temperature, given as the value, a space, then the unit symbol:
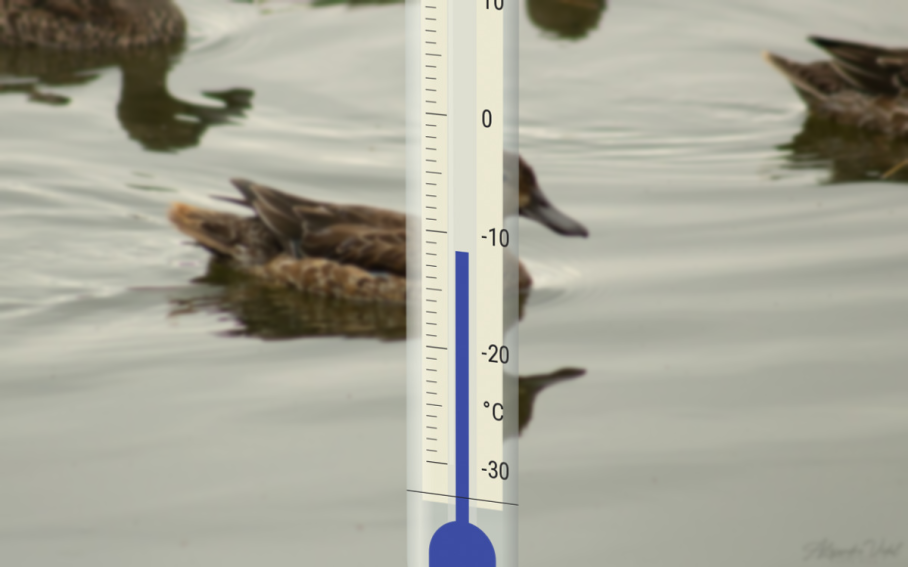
-11.5 °C
